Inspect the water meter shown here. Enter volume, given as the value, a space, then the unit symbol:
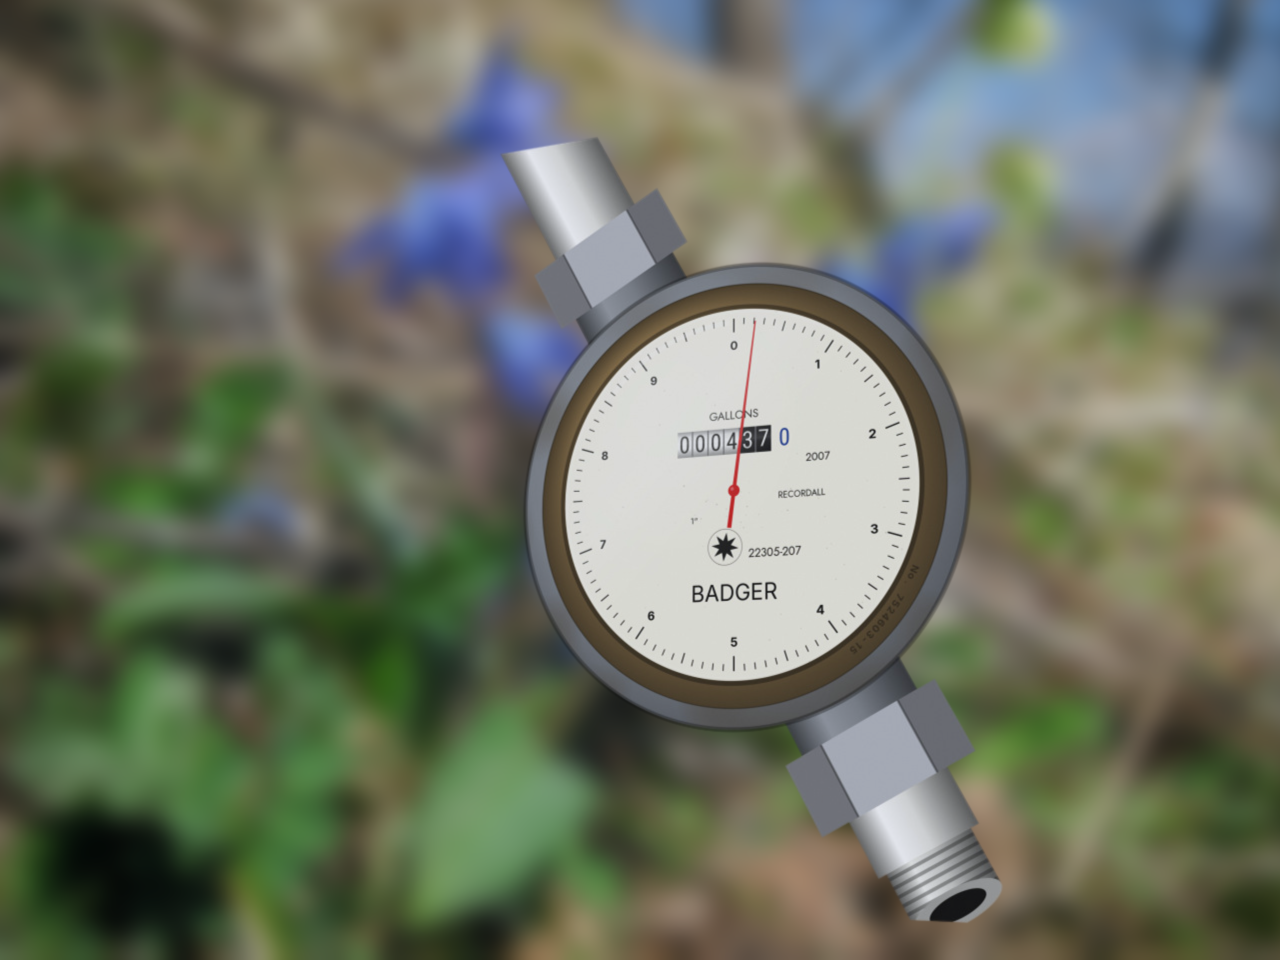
4370.2 gal
